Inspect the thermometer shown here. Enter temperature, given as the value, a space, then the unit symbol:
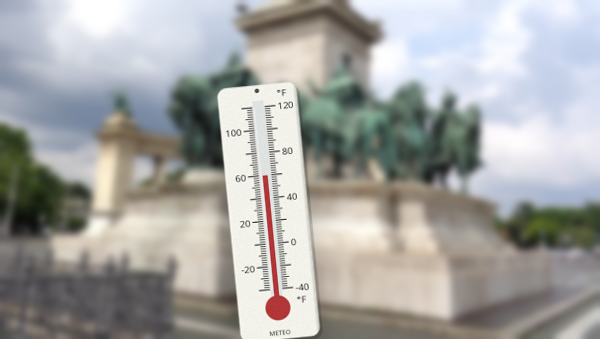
60 °F
